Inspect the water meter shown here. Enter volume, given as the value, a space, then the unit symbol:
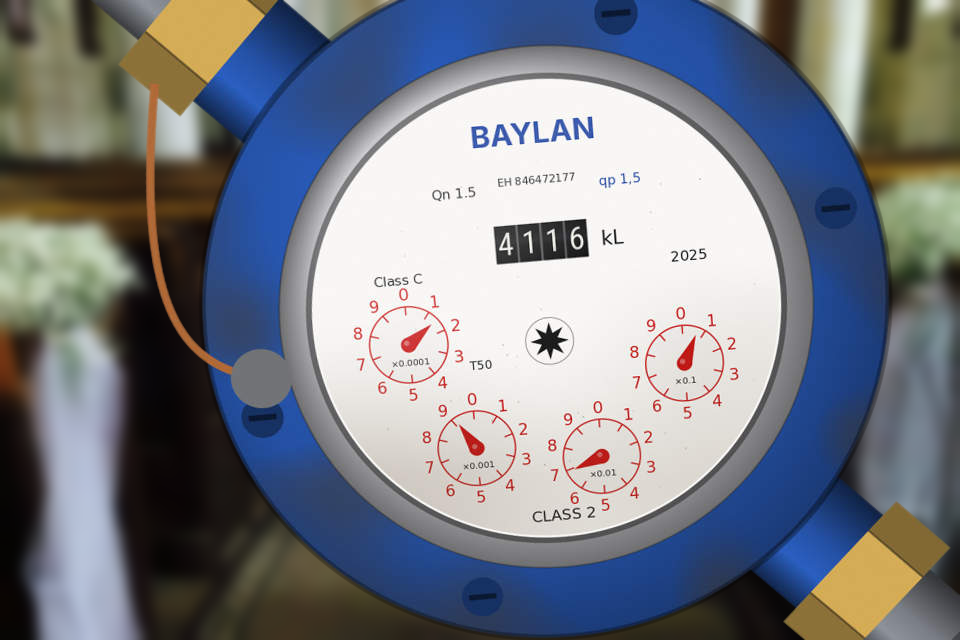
4116.0691 kL
